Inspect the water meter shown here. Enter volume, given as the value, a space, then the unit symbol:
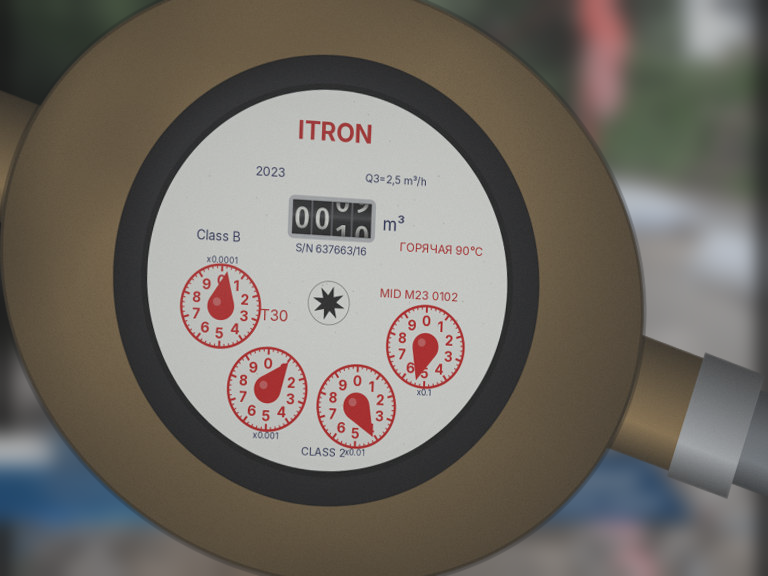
9.5410 m³
